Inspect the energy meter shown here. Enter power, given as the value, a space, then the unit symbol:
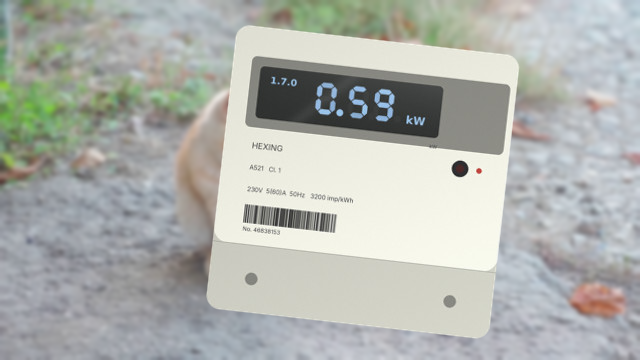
0.59 kW
